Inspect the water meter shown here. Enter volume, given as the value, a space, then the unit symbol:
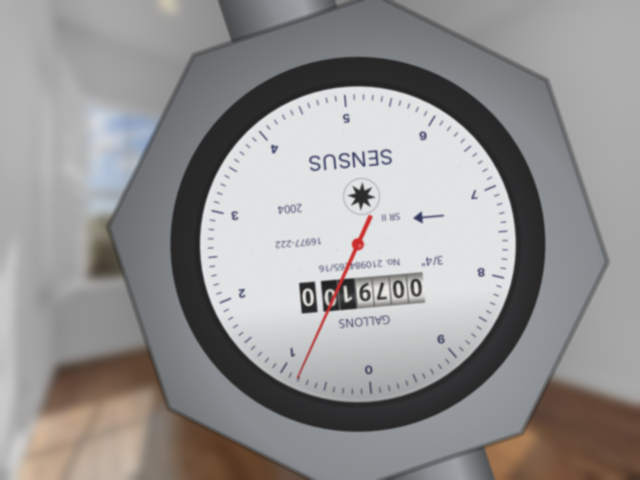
79100.8 gal
